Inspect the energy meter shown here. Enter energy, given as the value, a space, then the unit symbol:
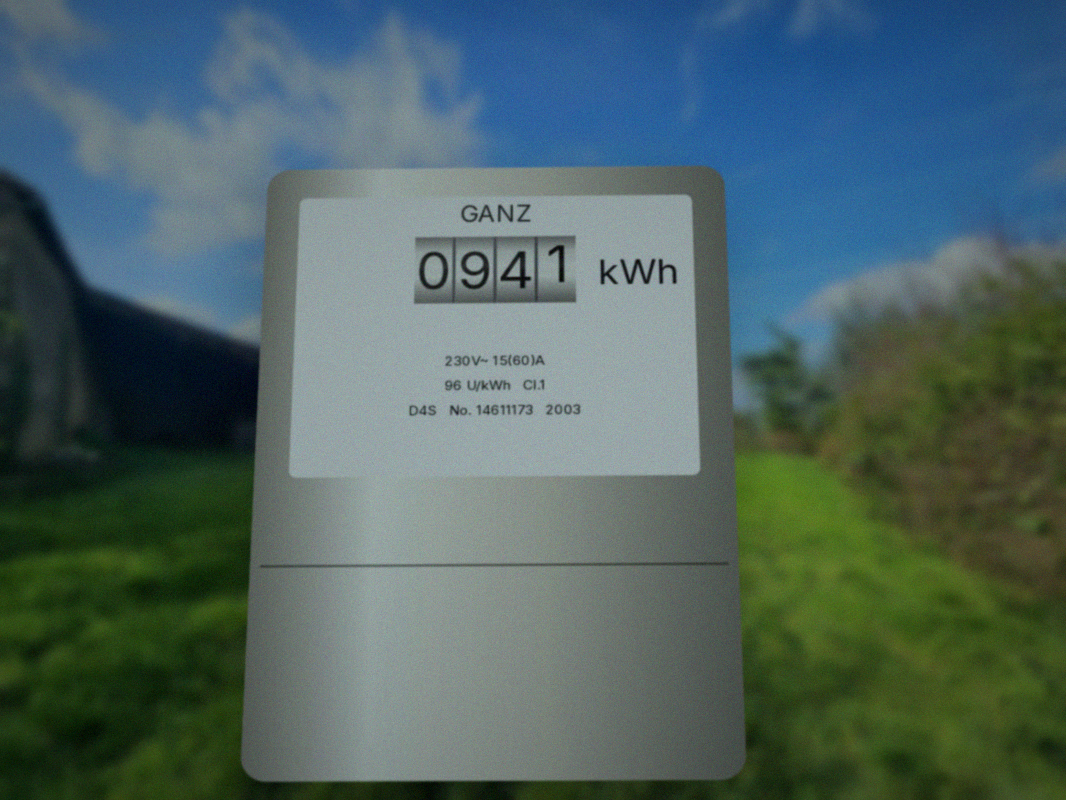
941 kWh
